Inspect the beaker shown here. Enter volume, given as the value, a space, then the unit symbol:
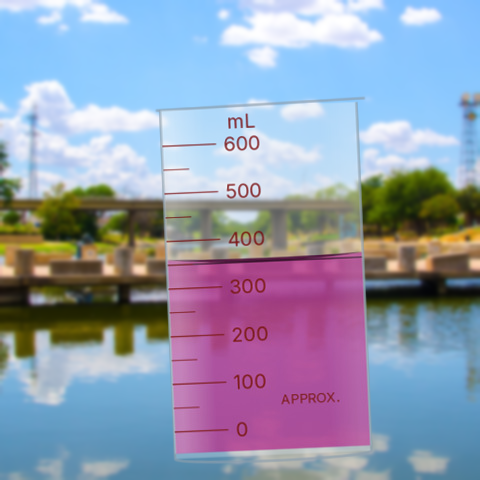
350 mL
